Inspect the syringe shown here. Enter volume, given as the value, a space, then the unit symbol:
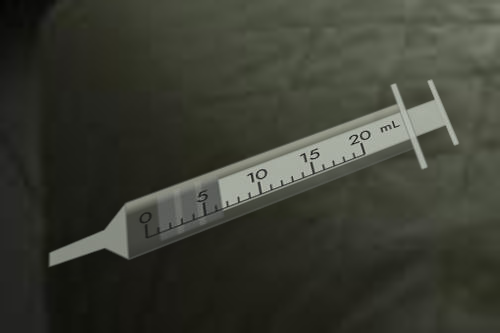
1 mL
